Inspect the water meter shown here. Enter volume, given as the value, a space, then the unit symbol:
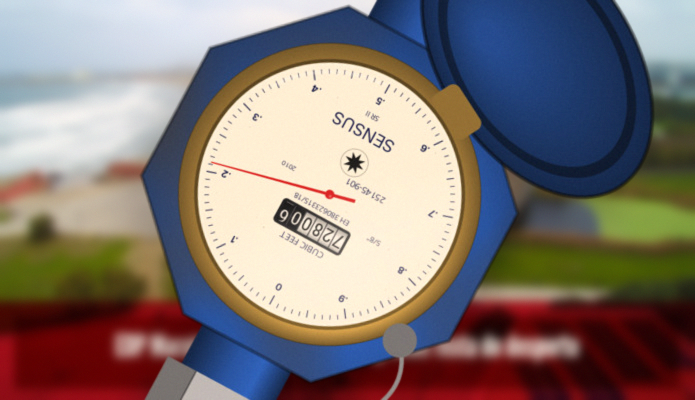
728006.21 ft³
